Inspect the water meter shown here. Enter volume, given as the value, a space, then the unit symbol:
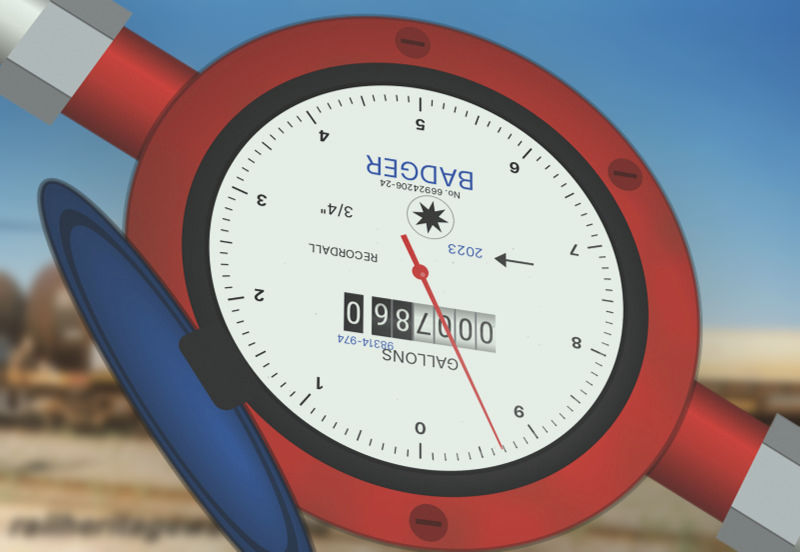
7859.3 gal
